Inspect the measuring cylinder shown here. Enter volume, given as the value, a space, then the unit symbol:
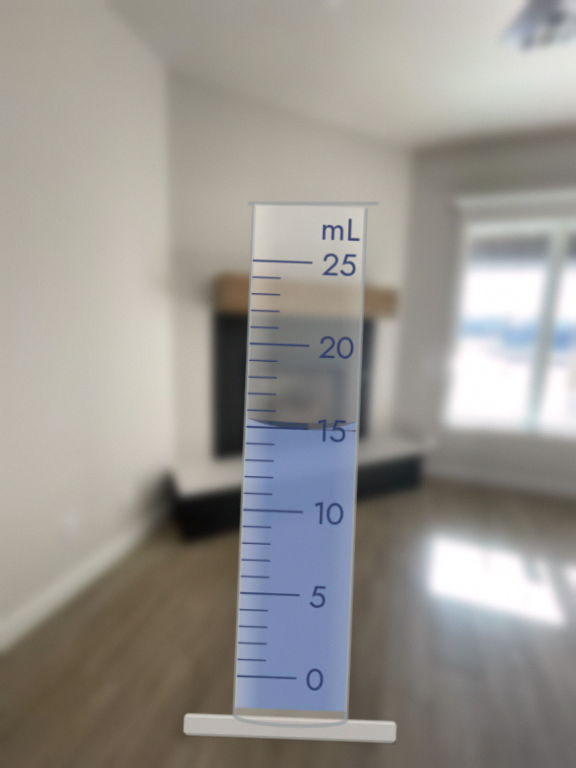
15 mL
